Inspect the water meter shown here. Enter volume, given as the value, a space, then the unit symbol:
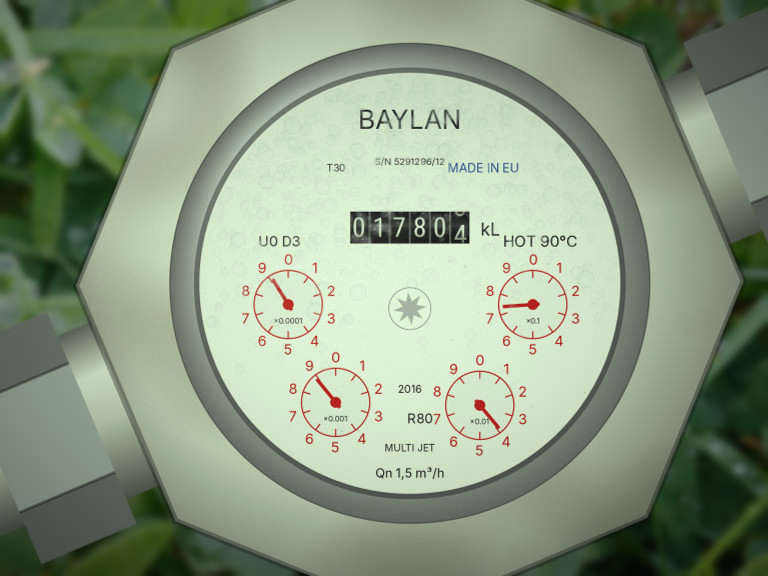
17803.7389 kL
